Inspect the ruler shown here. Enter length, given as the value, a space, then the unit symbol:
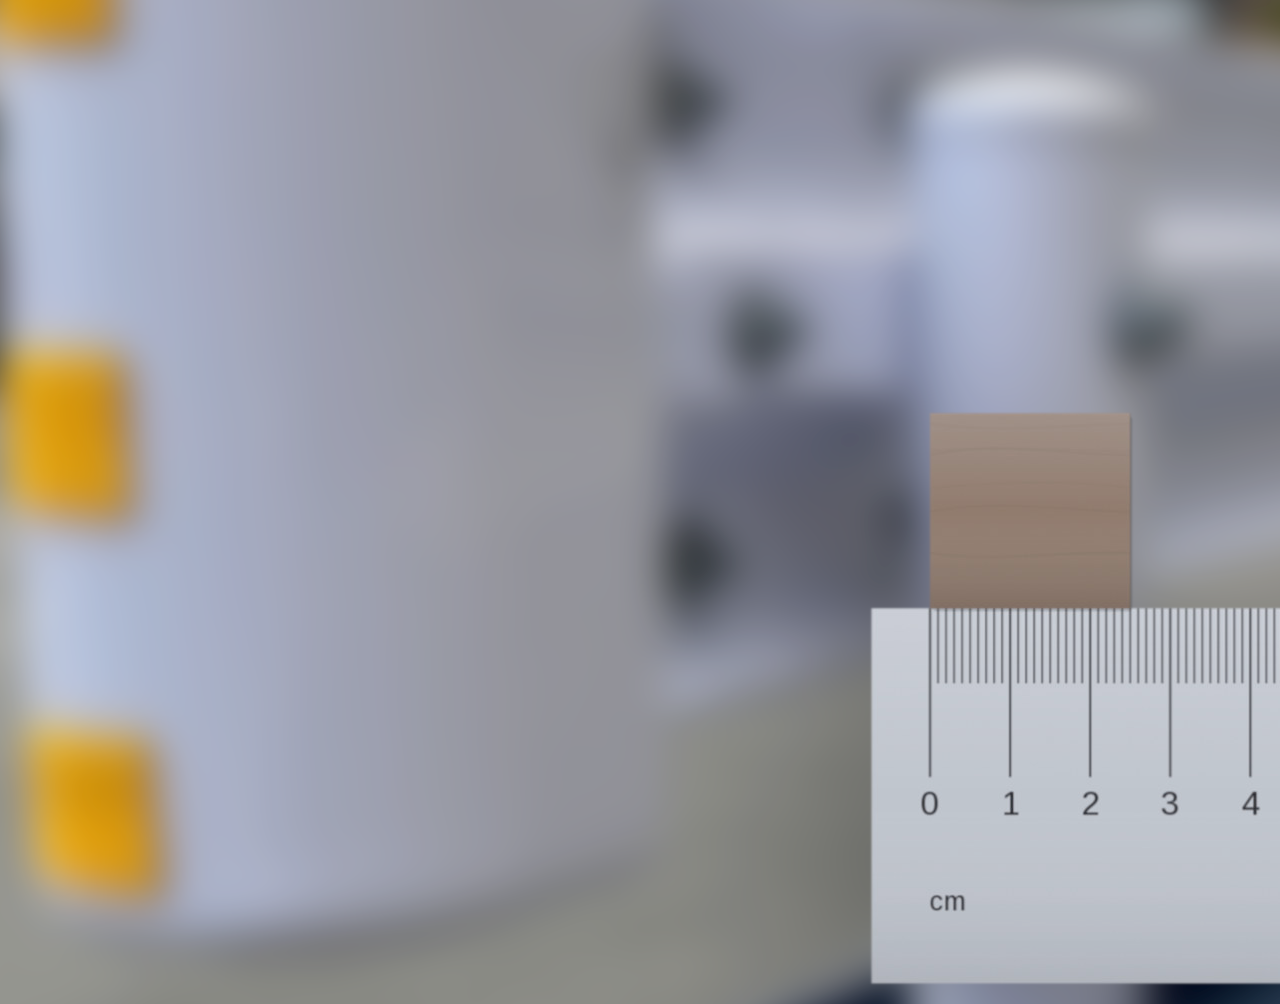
2.5 cm
